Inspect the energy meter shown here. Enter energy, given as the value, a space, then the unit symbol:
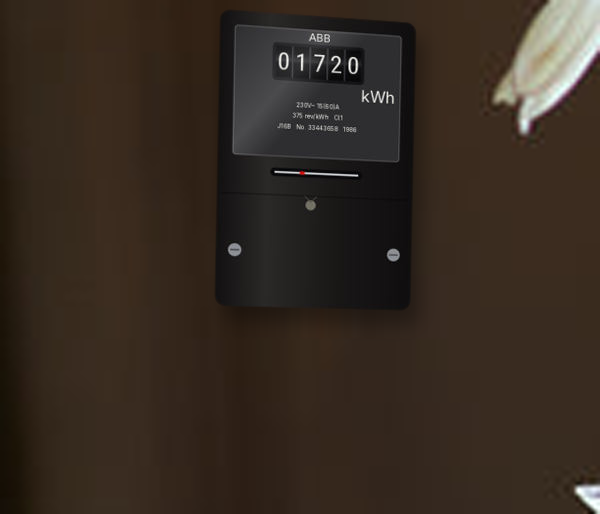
1720 kWh
